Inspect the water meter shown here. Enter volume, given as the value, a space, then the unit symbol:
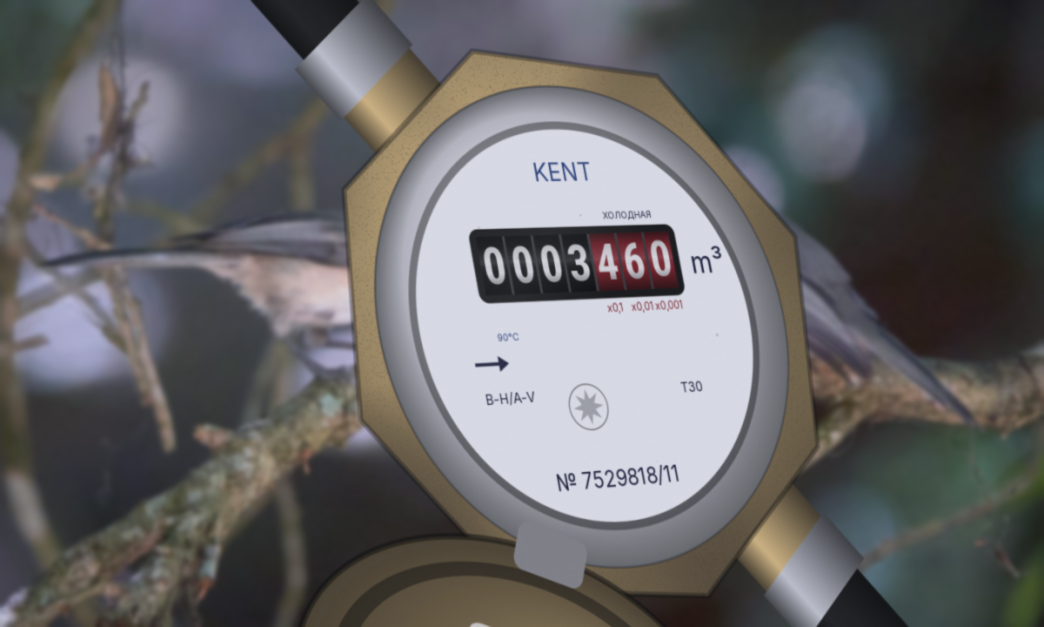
3.460 m³
